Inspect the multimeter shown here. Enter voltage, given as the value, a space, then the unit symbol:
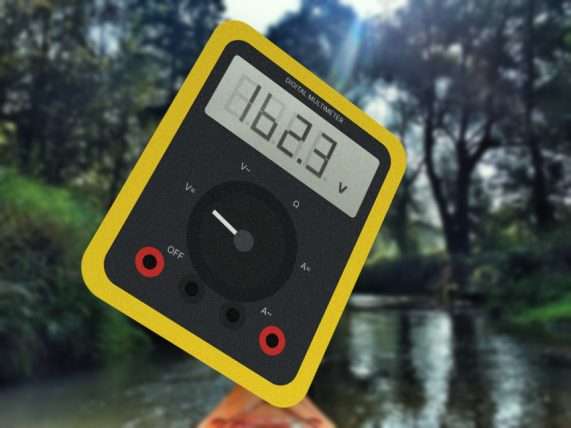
162.3 V
